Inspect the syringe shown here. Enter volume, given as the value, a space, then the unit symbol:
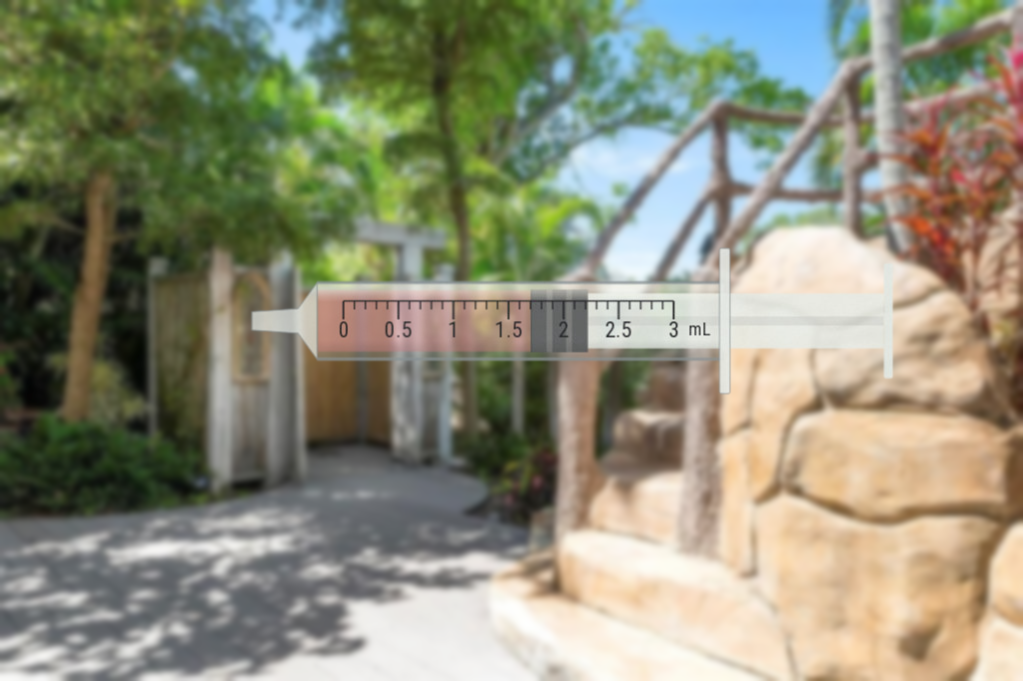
1.7 mL
